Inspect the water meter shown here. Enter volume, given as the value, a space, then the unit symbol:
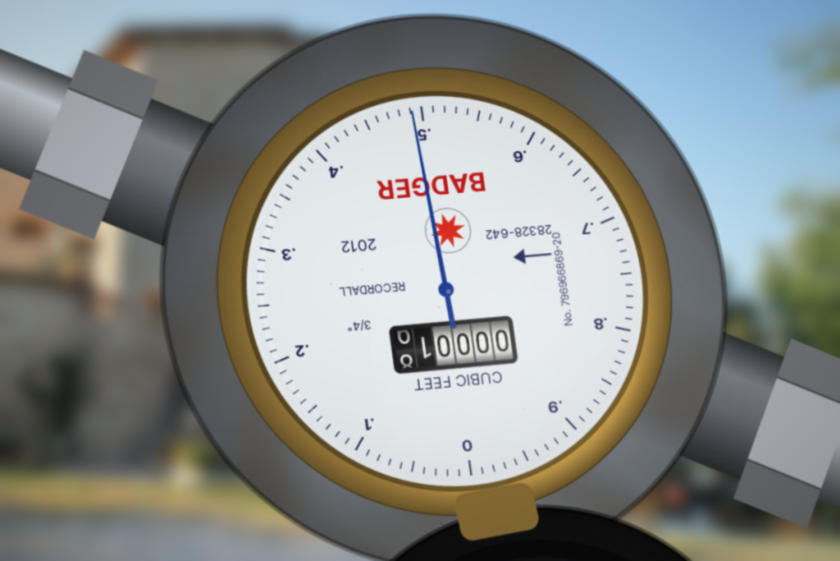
18.49 ft³
